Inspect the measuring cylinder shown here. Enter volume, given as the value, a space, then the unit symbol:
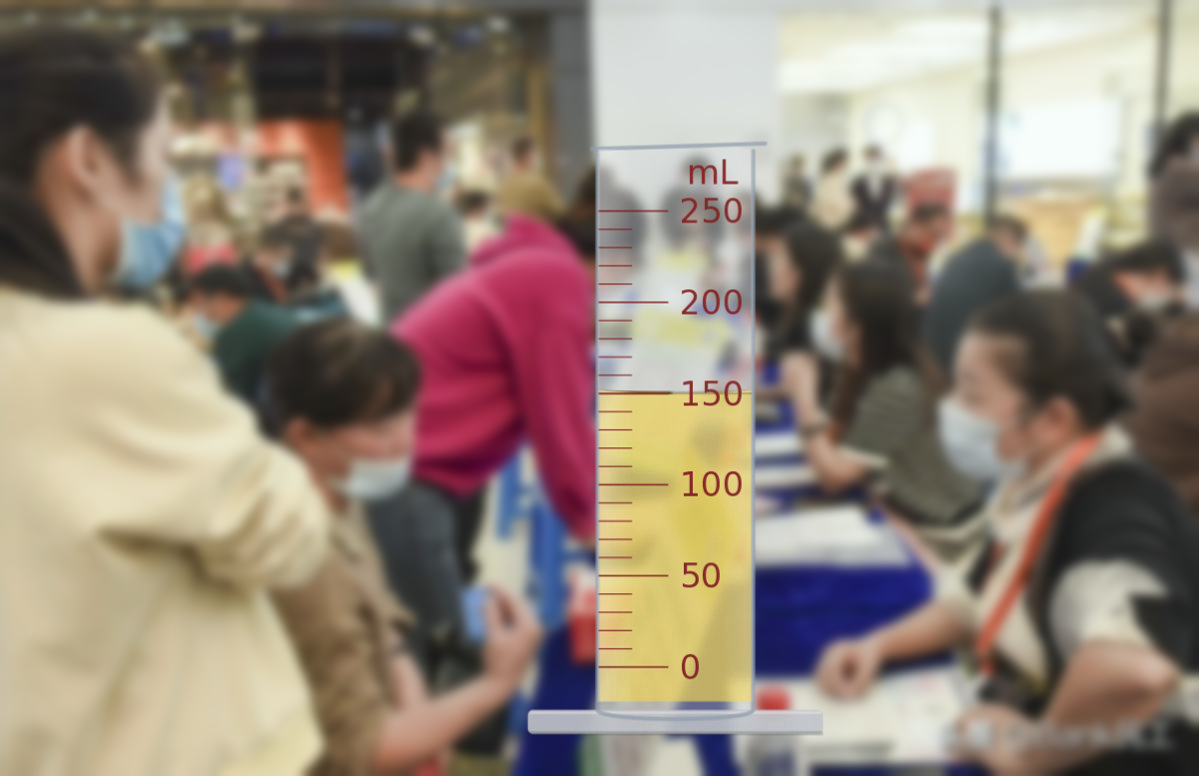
150 mL
